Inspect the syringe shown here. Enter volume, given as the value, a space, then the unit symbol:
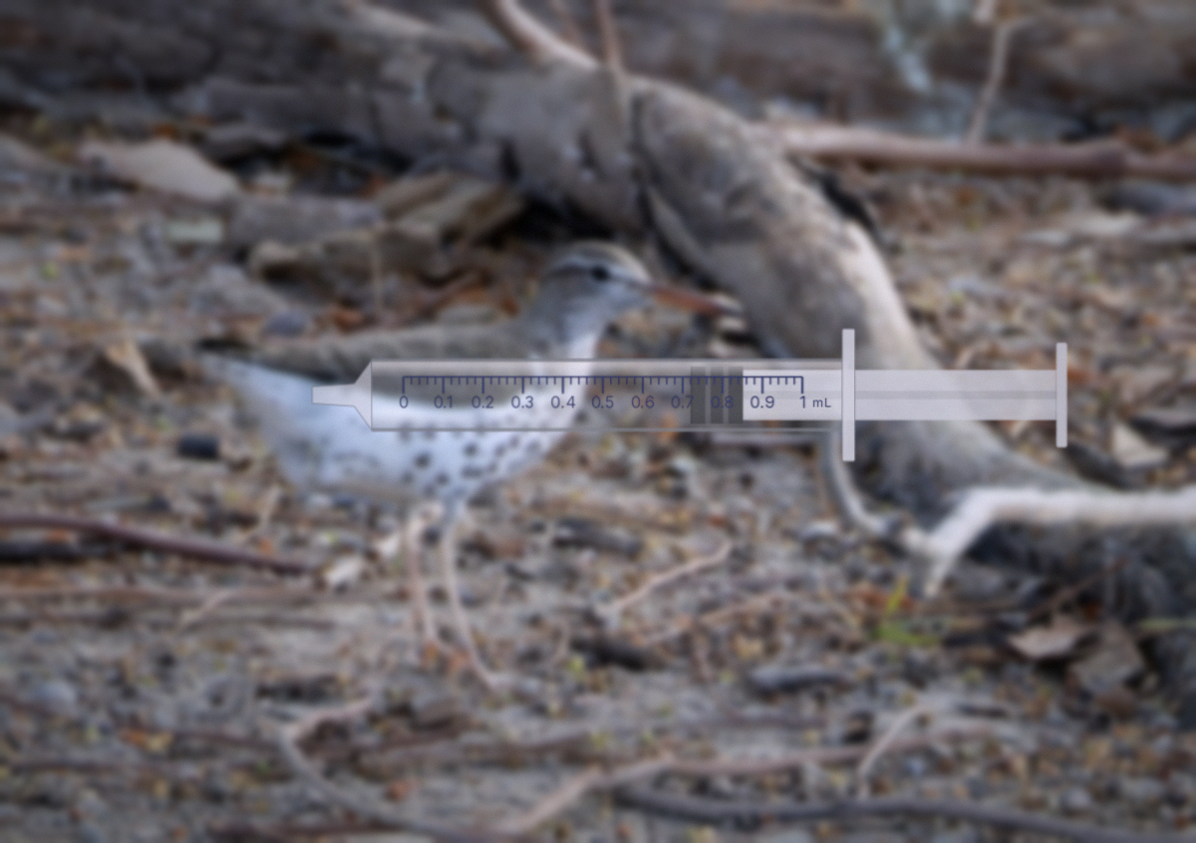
0.72 mL
